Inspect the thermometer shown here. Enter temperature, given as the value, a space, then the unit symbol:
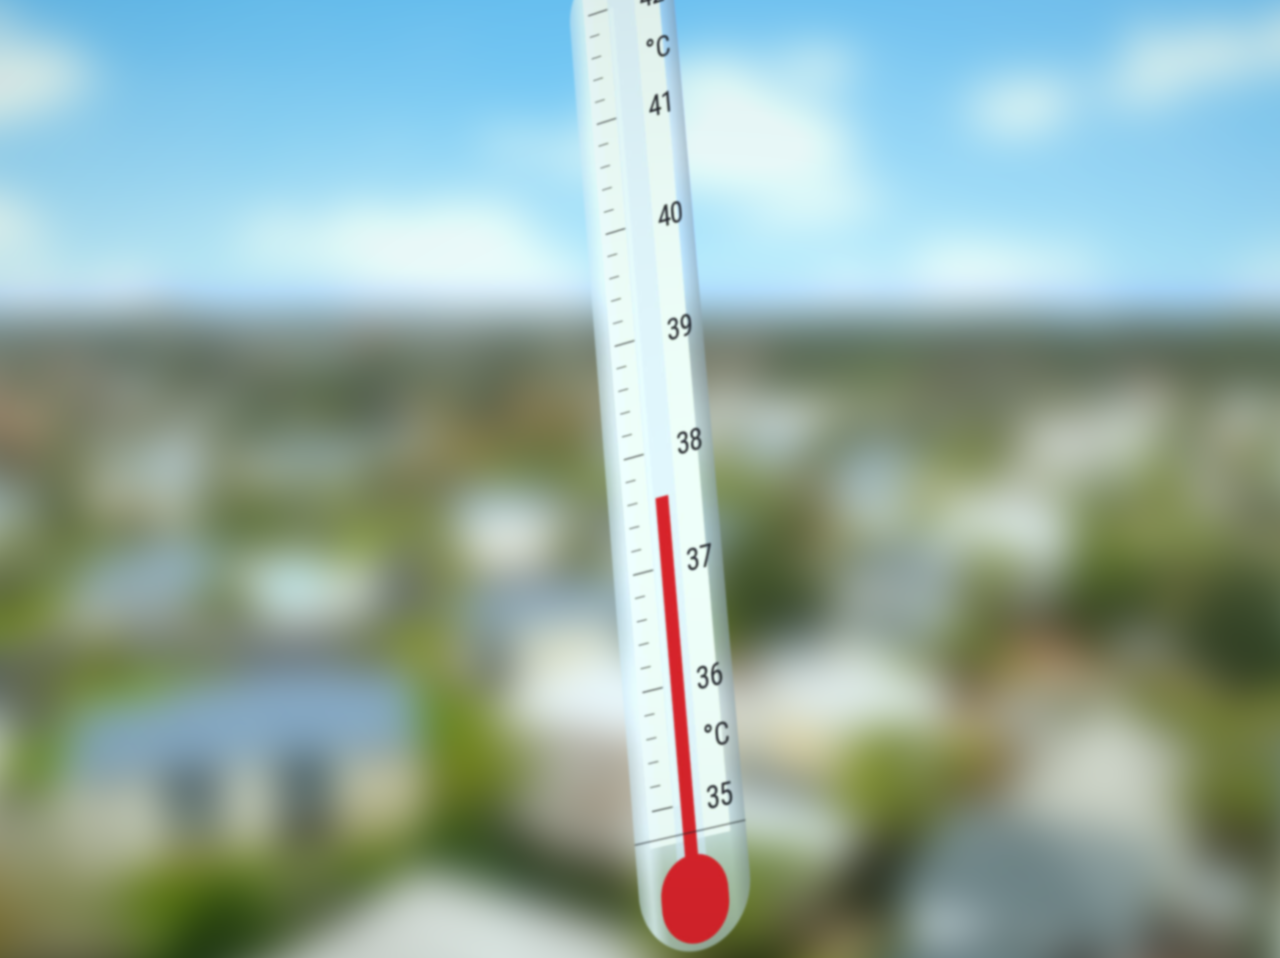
37.6 °C
